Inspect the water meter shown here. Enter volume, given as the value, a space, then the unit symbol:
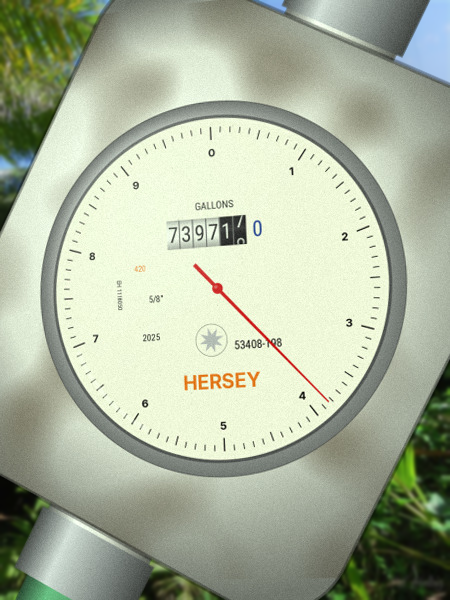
7397173.8 gal
